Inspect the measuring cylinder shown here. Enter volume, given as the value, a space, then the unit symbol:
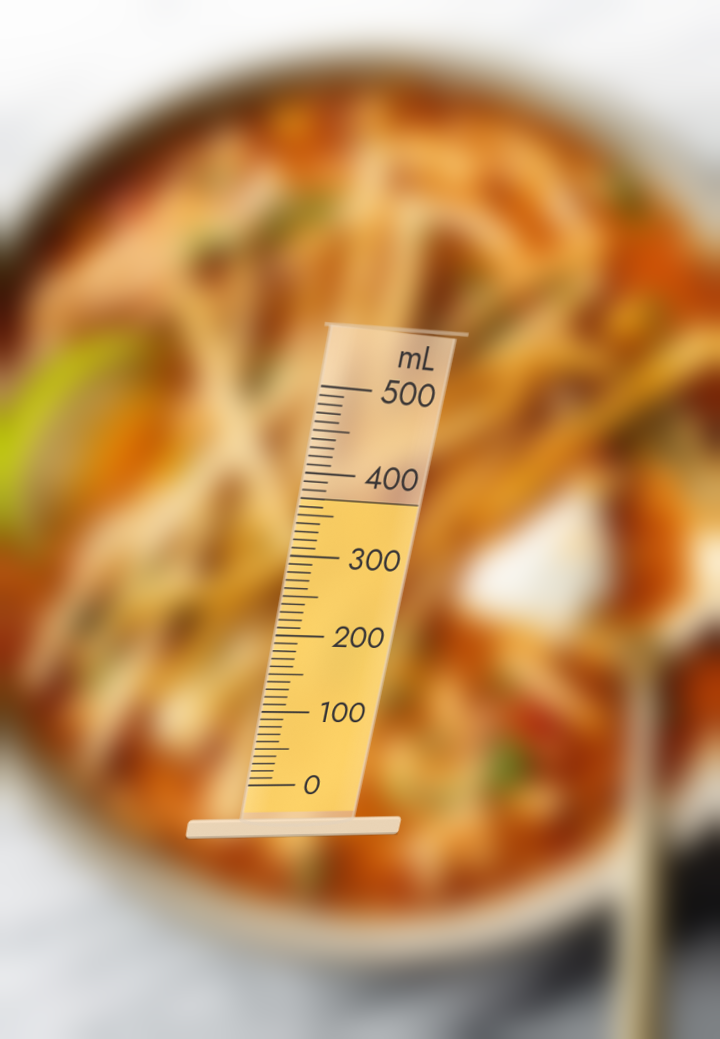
370 mL
